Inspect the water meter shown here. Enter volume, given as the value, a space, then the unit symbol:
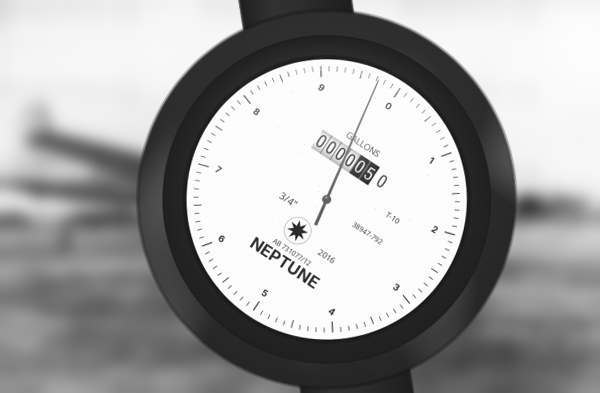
49.7 gal
